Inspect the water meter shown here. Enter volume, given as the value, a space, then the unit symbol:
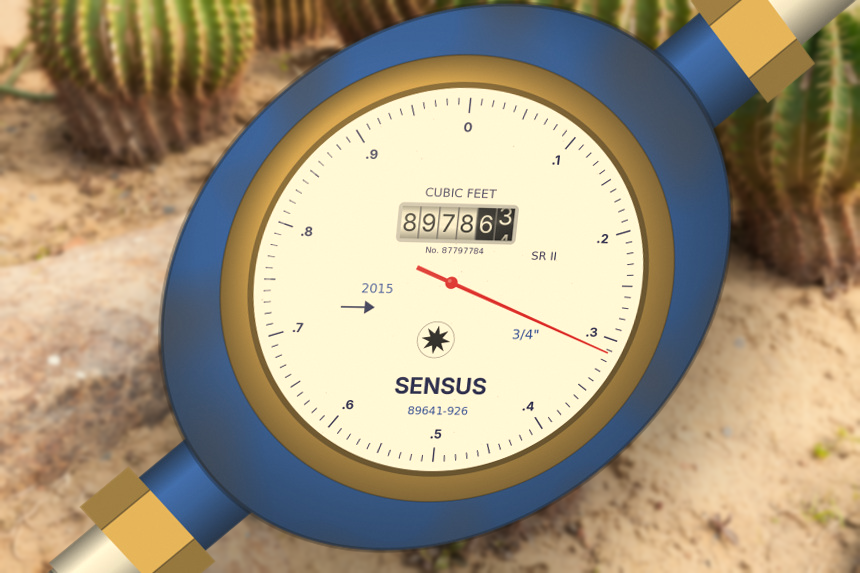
897863.31 ft³
